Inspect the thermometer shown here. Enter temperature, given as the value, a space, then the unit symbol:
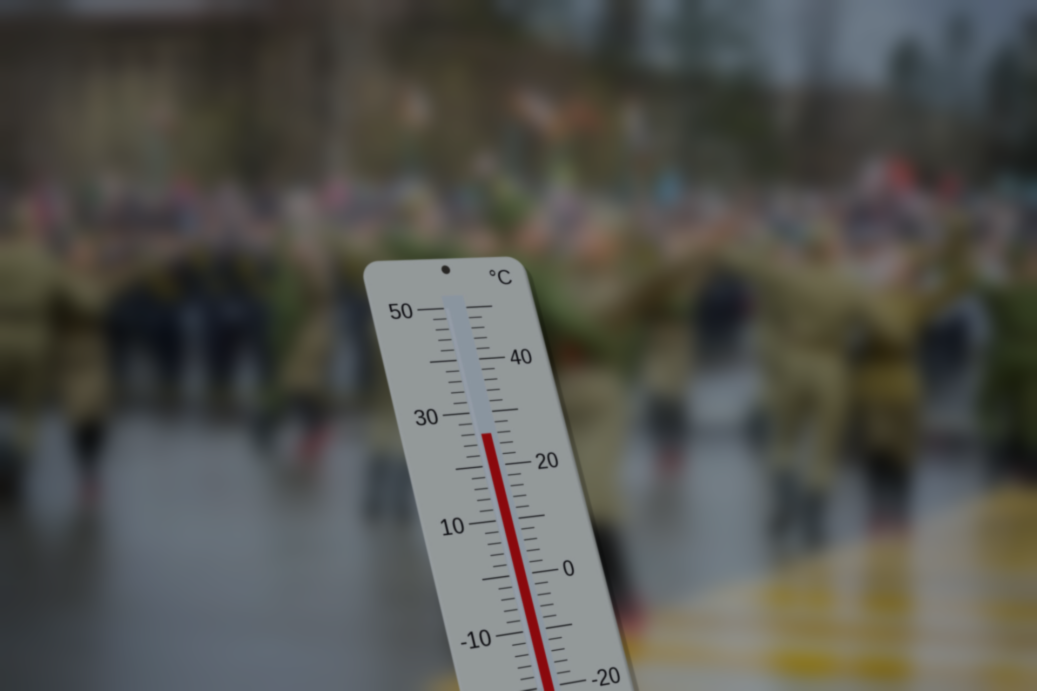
26 °C
